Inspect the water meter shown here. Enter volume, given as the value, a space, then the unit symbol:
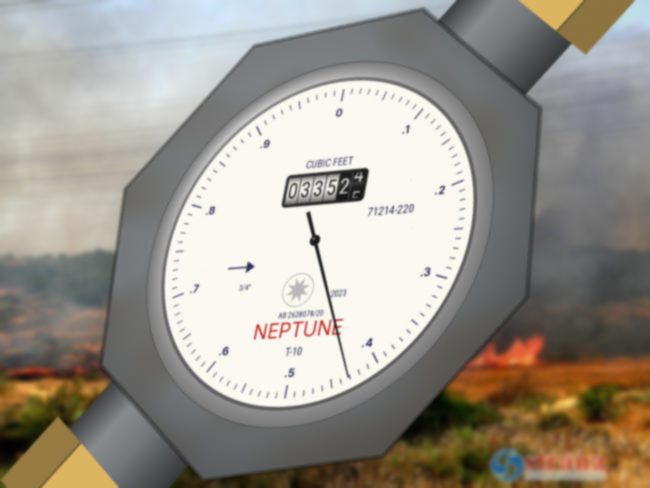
33524.43 ft³
